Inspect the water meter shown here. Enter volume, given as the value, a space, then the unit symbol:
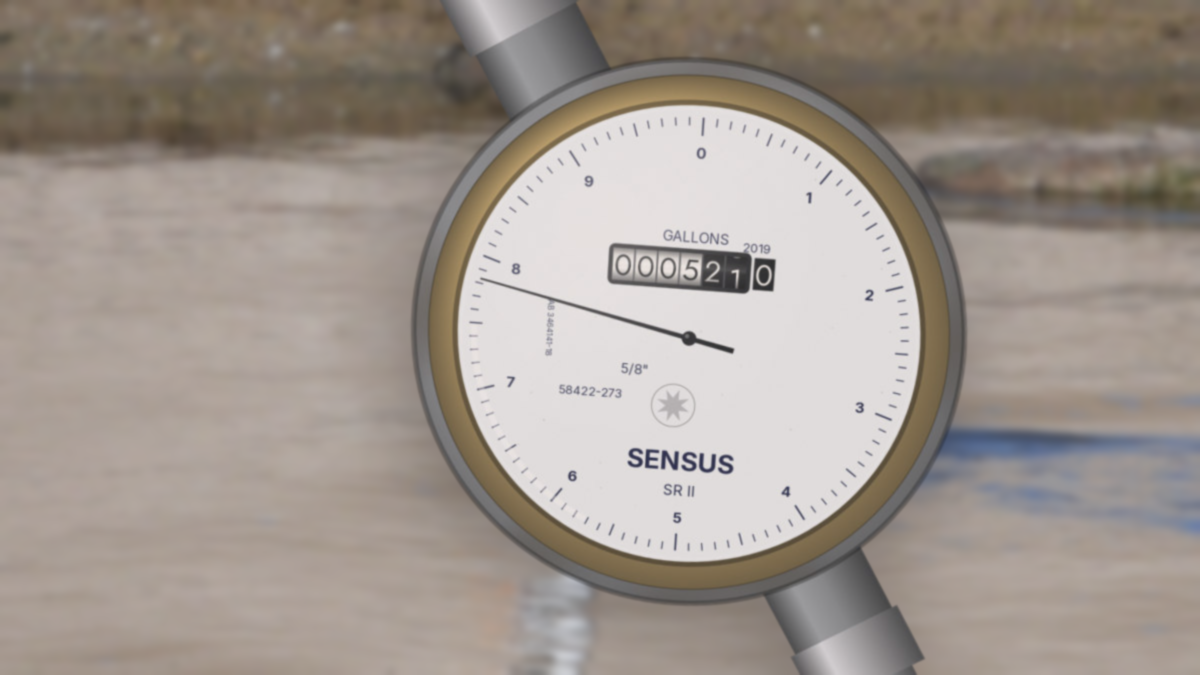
5207.8 gal
